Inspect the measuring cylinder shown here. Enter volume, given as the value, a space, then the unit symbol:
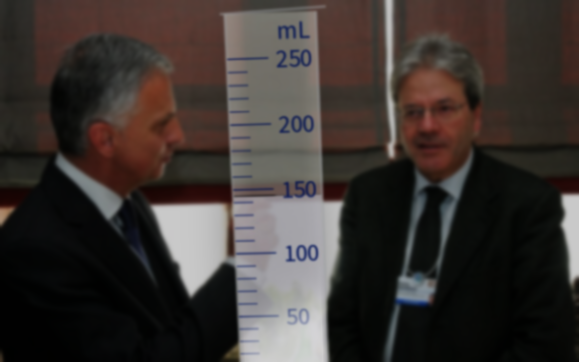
145 mL
